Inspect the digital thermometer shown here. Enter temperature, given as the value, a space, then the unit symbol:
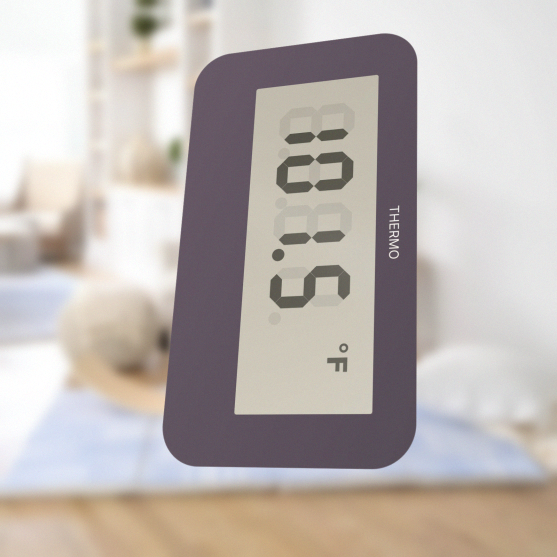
101.5 °F
